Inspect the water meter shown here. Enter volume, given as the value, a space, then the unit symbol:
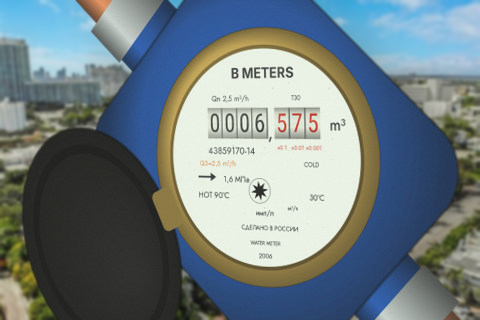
6.575 m³
